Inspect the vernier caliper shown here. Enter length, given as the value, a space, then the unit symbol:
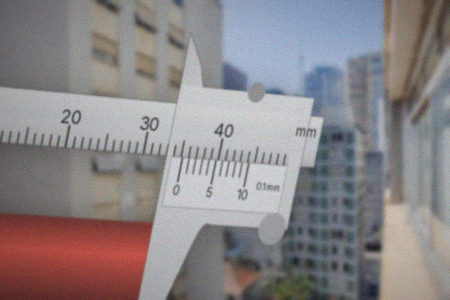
35.2 mm
